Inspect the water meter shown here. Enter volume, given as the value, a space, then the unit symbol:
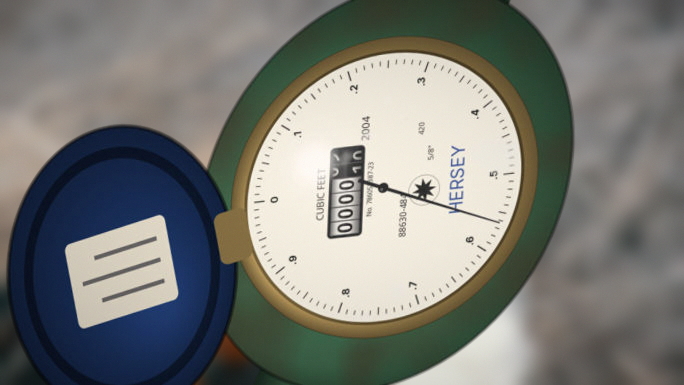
9.56 ft³
